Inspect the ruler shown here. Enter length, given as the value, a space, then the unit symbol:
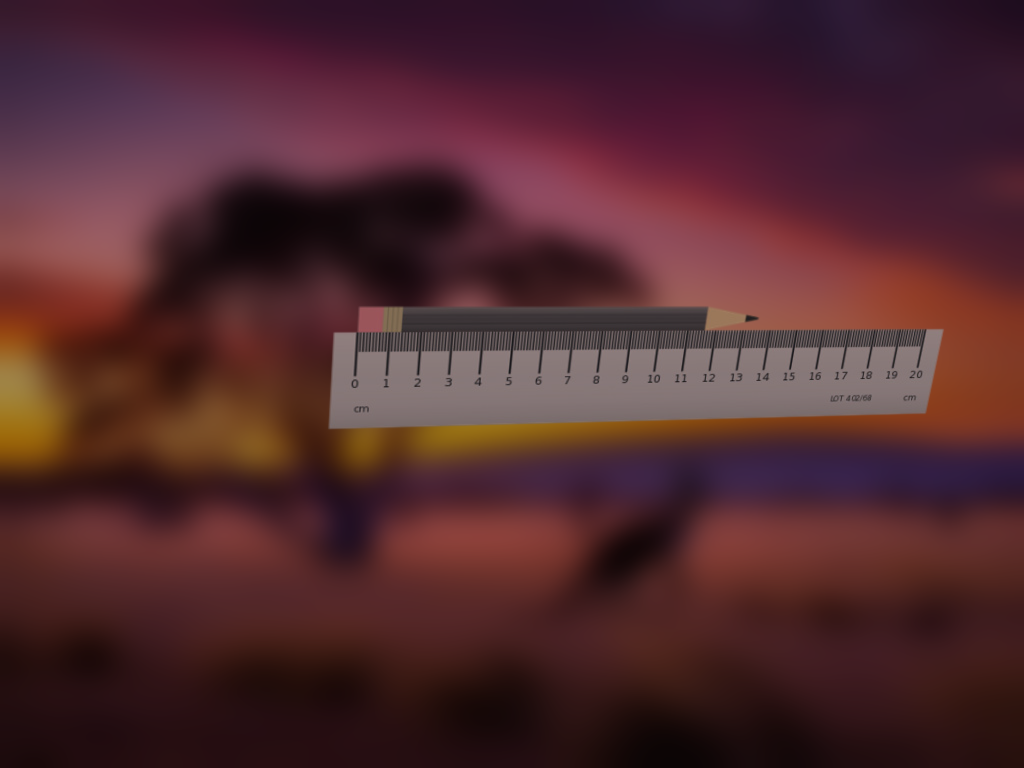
13.5 cm
